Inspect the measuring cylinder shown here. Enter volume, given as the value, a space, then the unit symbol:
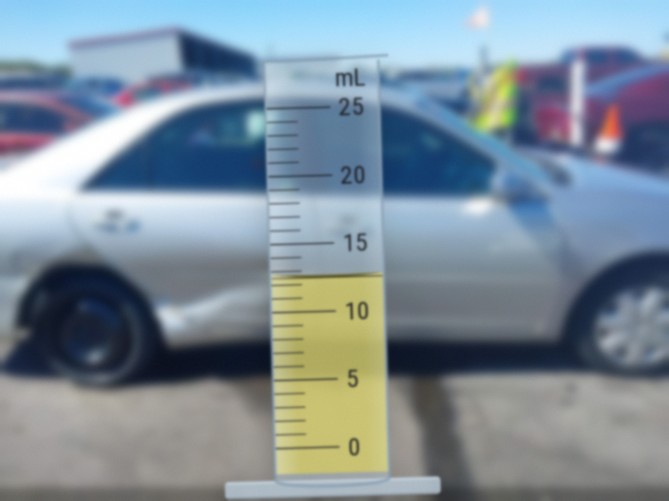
12.5 mL
